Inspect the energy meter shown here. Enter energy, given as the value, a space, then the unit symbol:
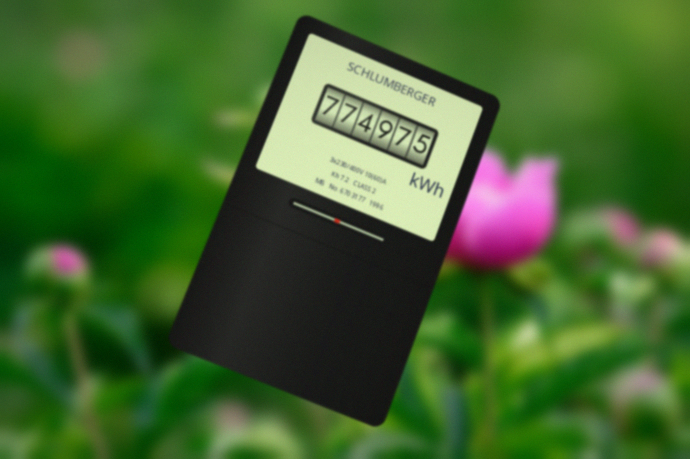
774975 kWh
